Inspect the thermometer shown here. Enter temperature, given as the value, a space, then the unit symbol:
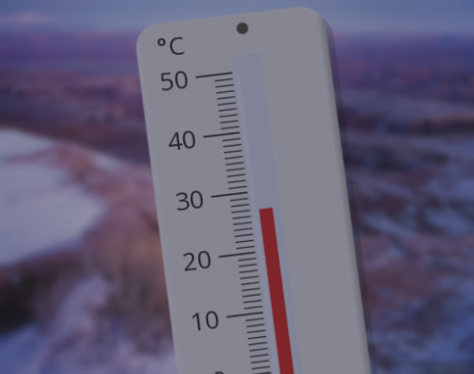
27 °C
